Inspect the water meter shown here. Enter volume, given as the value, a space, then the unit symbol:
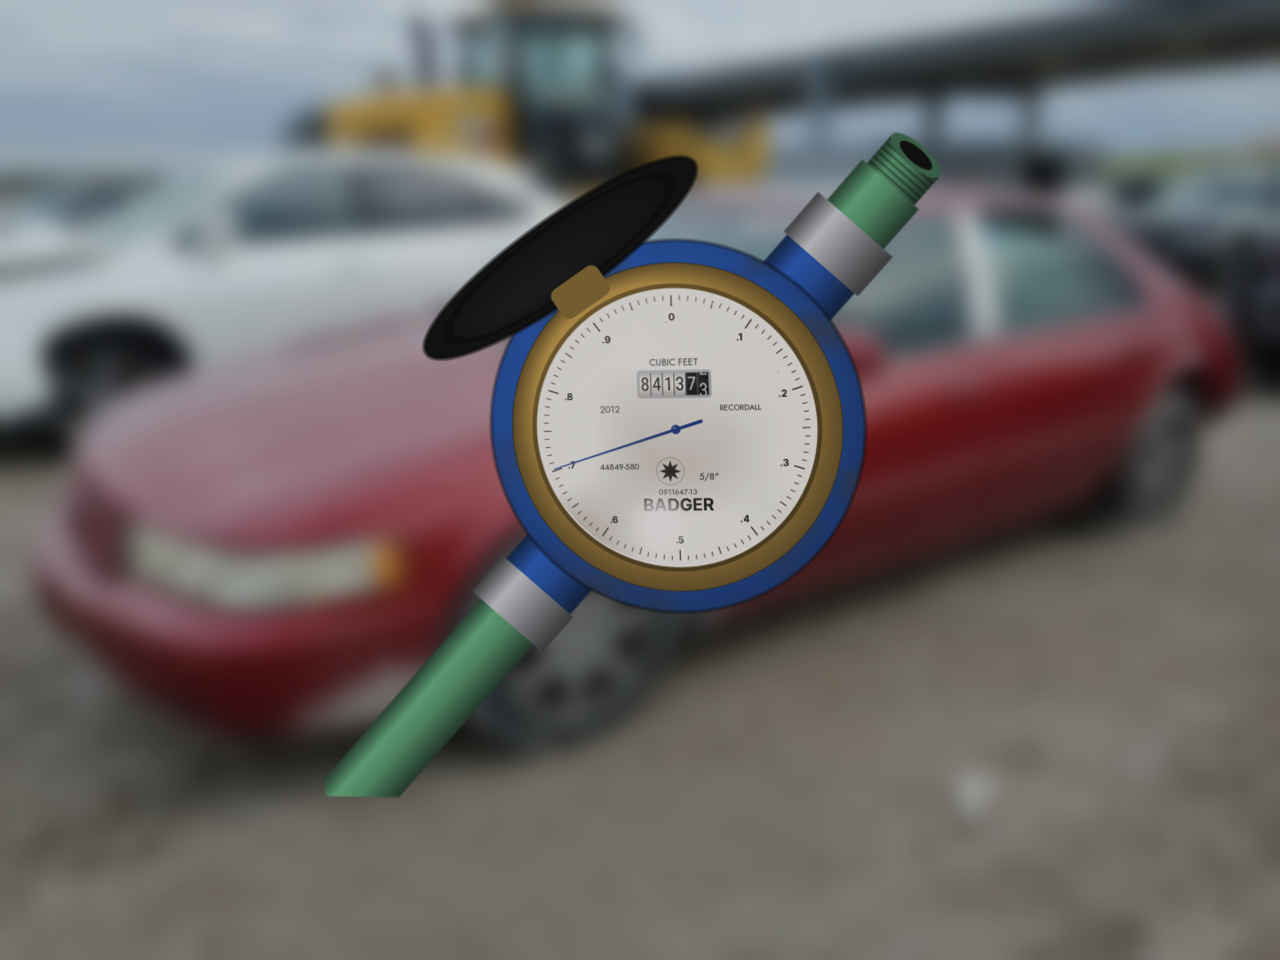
841372.70 ft³
